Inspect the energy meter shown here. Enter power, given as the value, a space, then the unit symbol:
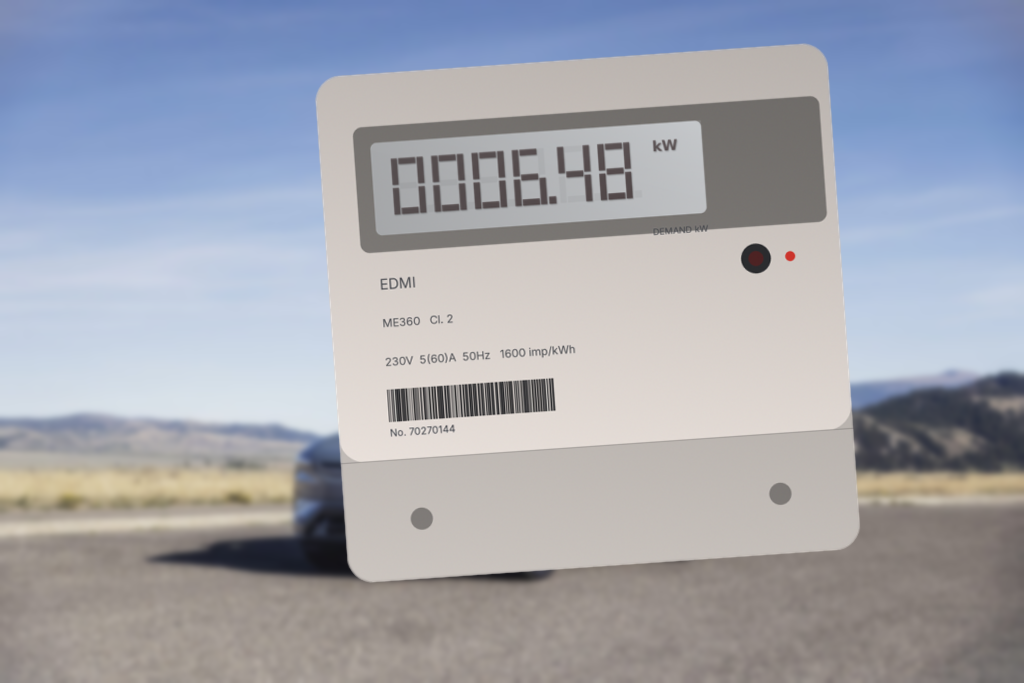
6.48 kW
